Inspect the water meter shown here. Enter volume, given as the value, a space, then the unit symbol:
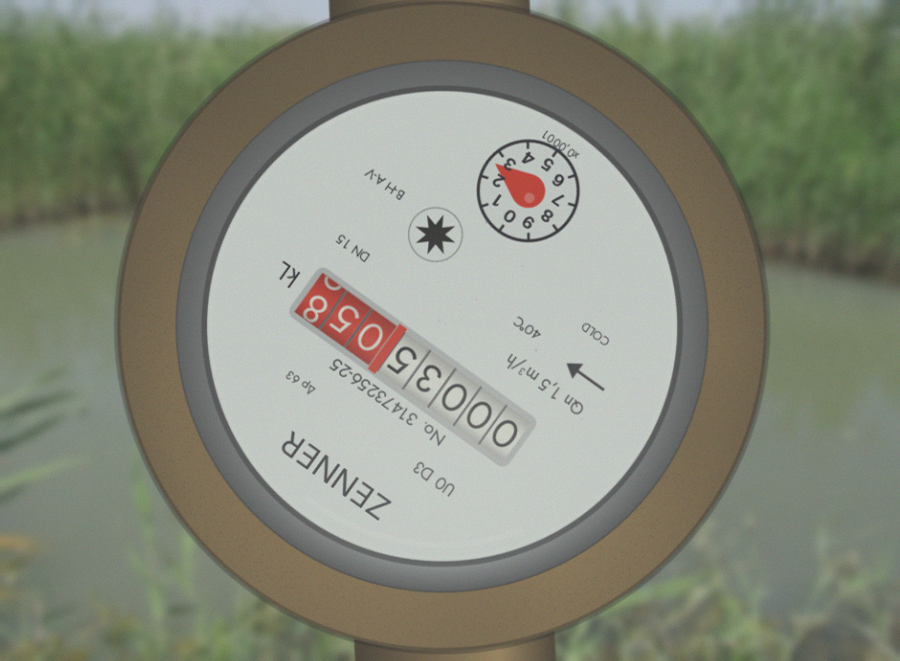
35.0582 kL
